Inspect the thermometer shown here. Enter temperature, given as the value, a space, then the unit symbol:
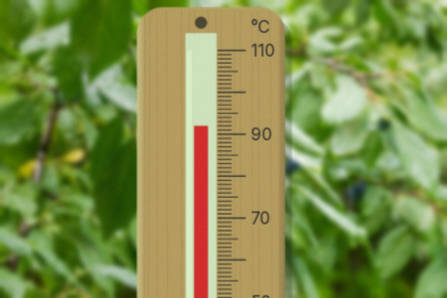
92 °C
